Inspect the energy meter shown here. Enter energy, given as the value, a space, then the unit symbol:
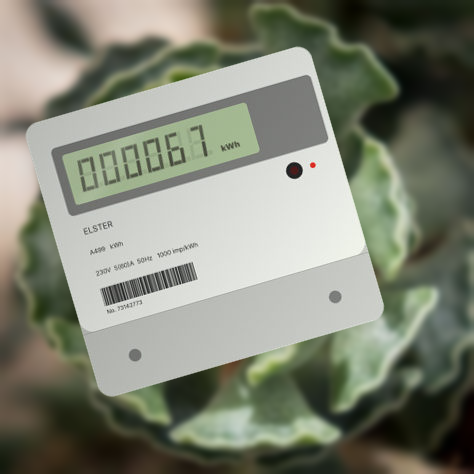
67 kWh
